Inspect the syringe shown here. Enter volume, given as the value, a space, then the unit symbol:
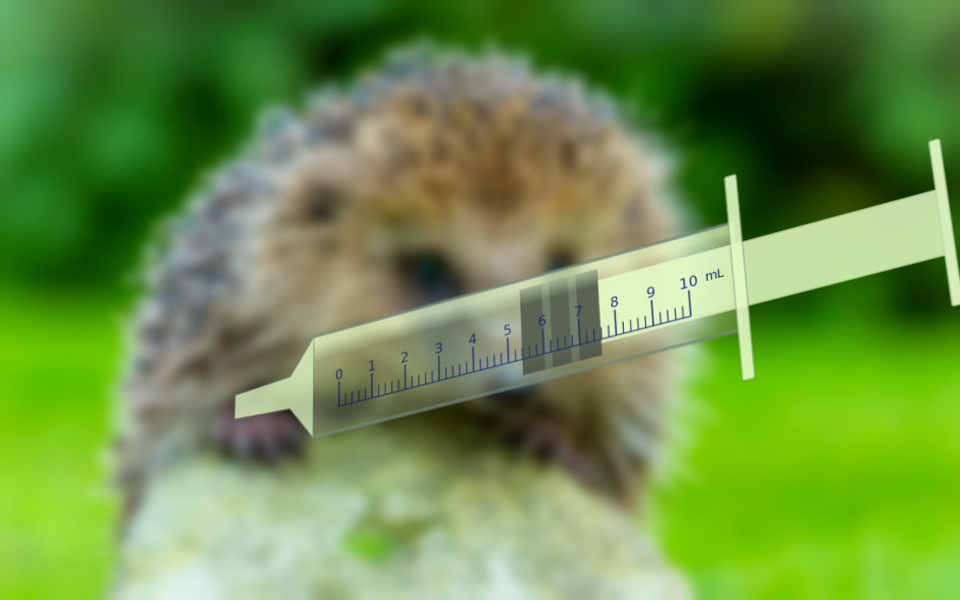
5.4 mL
